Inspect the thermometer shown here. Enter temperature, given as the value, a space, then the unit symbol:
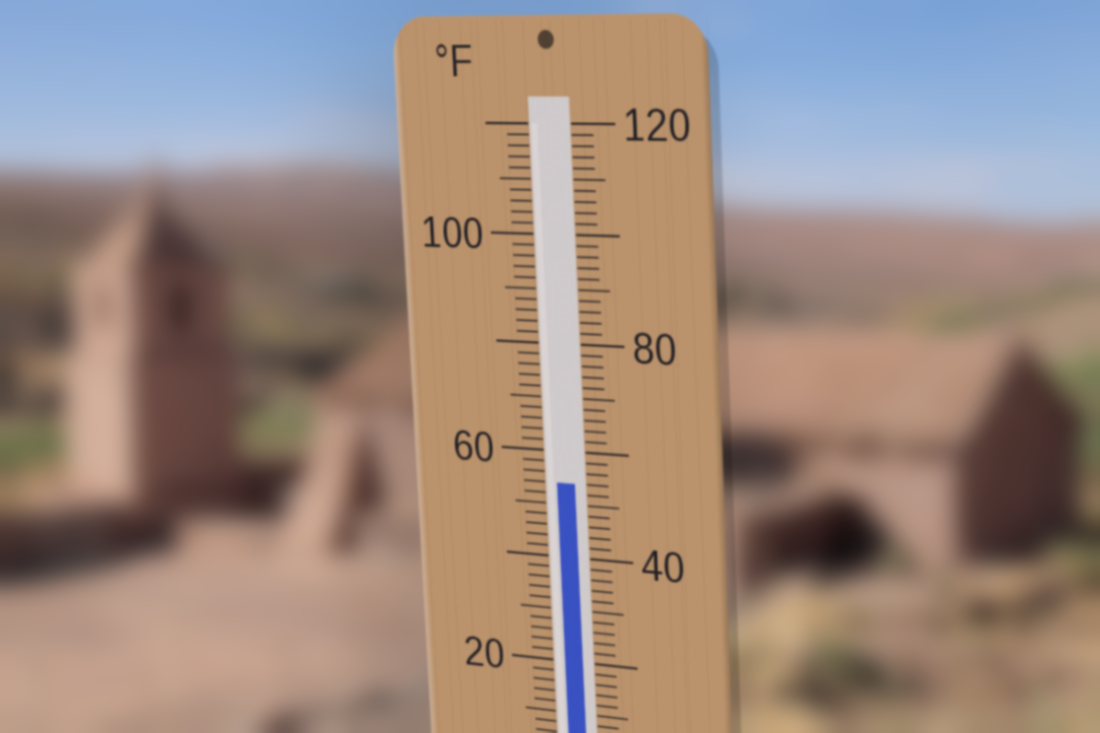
54 °F
